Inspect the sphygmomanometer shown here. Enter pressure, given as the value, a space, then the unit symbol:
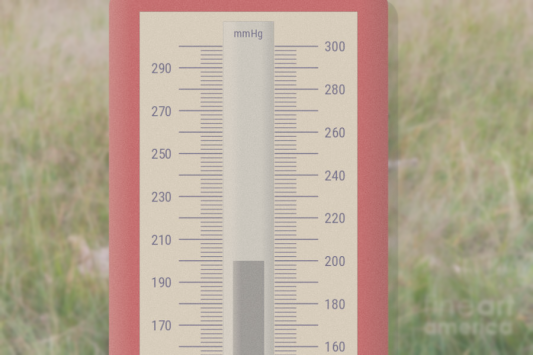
200 mmHg
